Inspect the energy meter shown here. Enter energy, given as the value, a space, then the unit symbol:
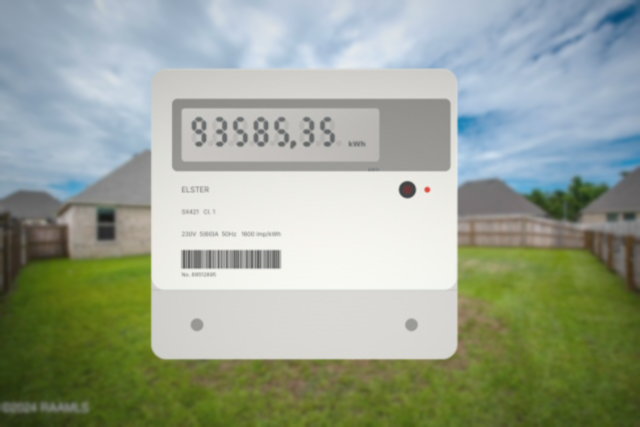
93585.35 kWh
